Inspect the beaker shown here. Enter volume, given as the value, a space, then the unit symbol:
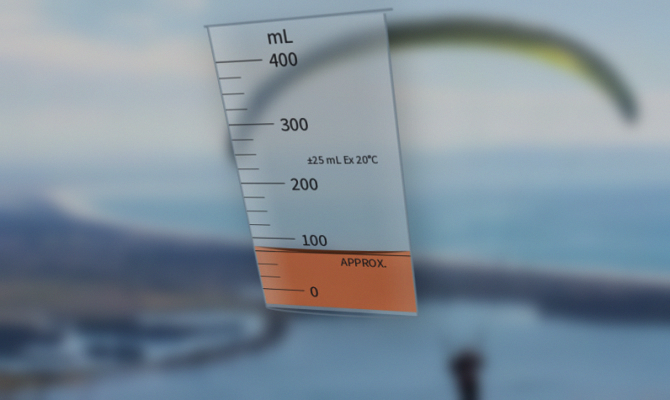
75 mL
